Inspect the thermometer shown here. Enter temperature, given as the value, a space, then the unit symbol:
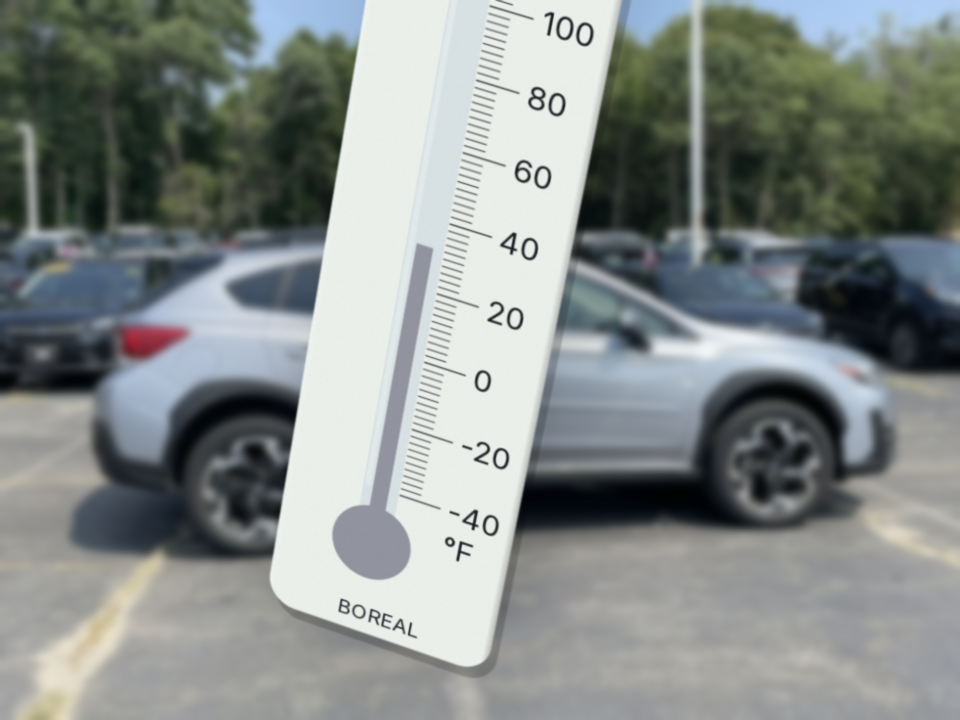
32 °F
